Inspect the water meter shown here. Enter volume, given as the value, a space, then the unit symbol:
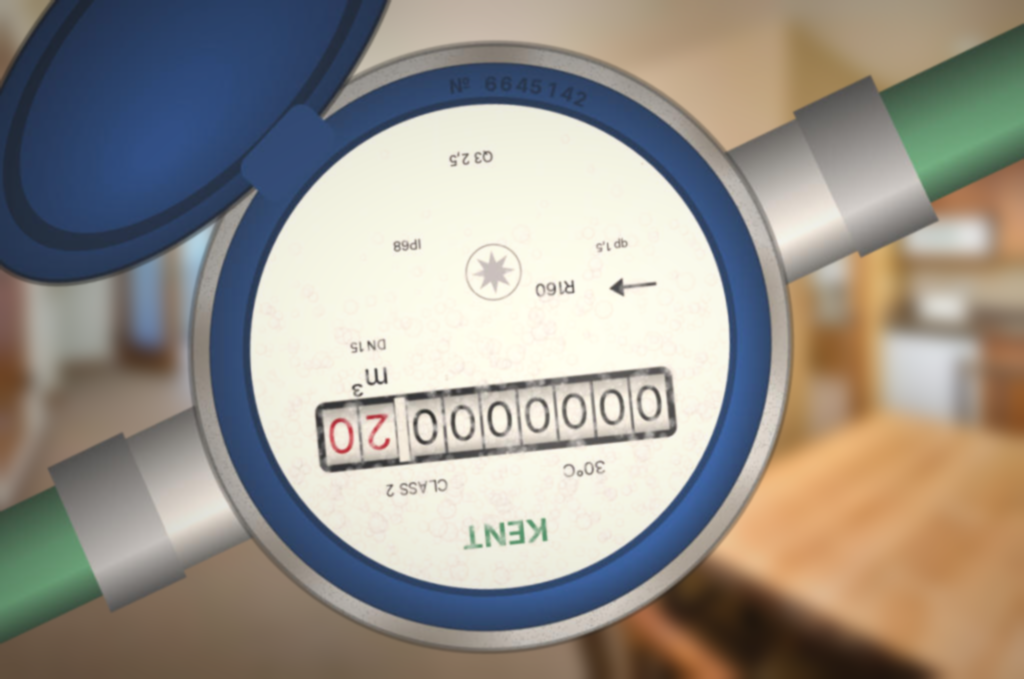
0.20 m³
